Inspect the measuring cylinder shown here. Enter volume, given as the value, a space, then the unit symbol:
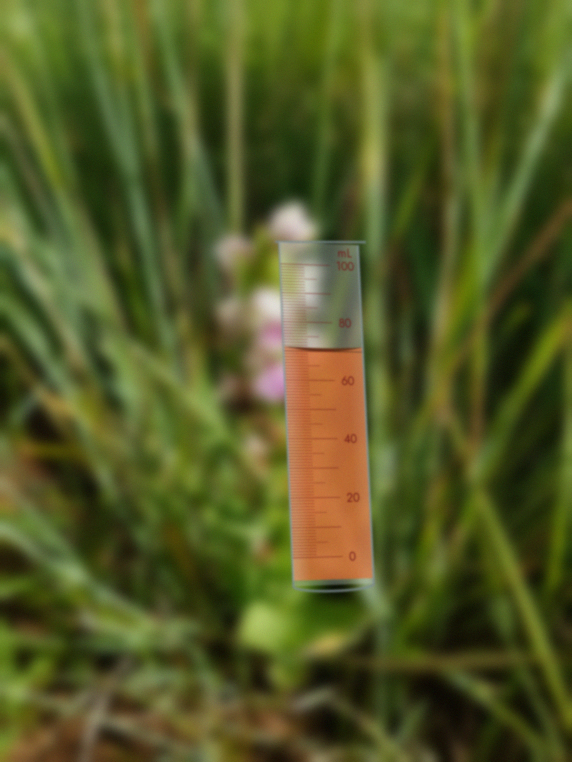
70 mL
